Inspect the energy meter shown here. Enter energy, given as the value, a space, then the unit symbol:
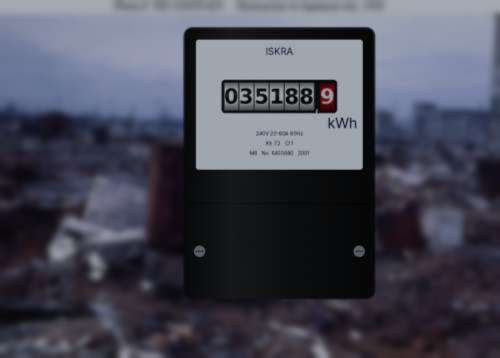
35188.9 kWh
